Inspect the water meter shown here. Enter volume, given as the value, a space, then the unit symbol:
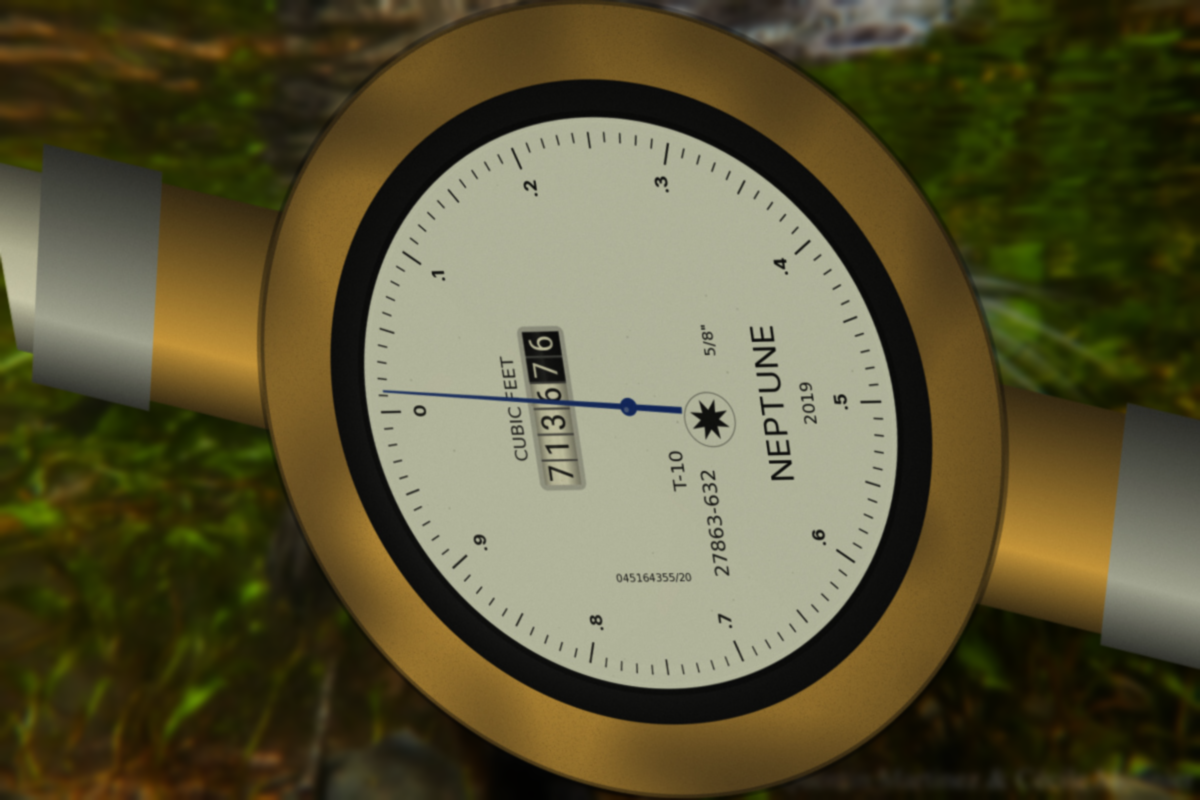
713676.01 ft³
